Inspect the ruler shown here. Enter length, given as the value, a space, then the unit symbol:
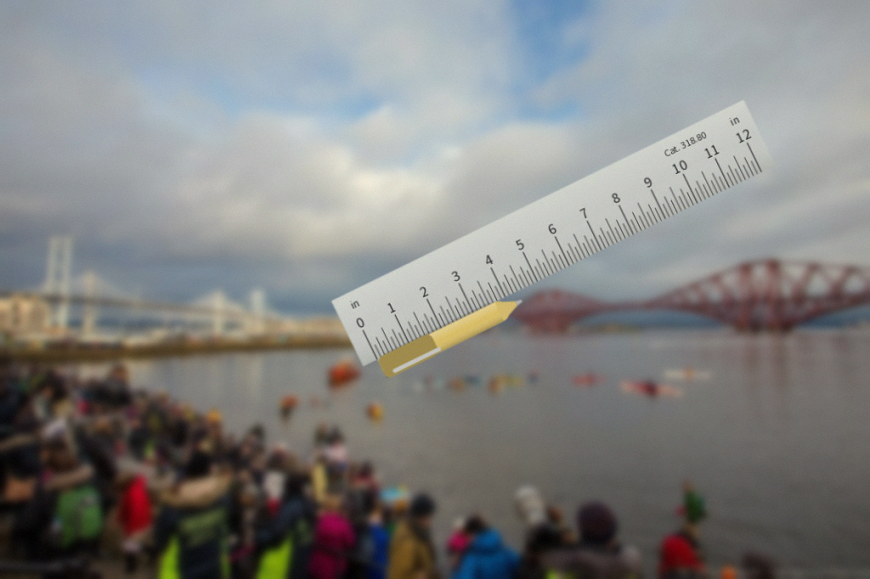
4.375 in
